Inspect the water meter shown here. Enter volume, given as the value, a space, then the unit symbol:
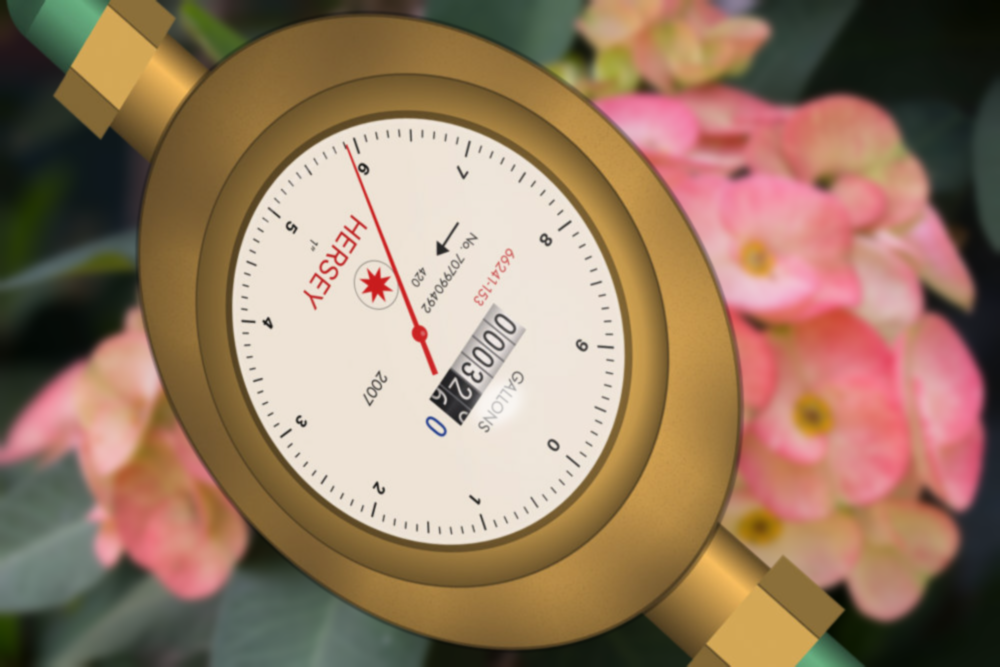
3255.9 gal
